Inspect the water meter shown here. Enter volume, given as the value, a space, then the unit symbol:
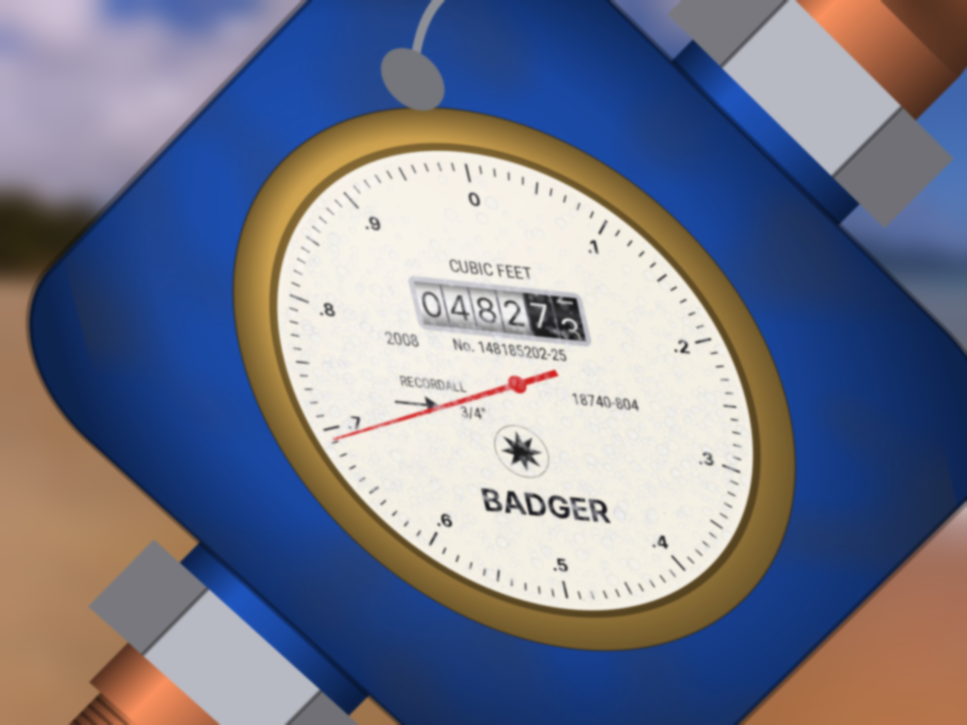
48272.69 ft³
